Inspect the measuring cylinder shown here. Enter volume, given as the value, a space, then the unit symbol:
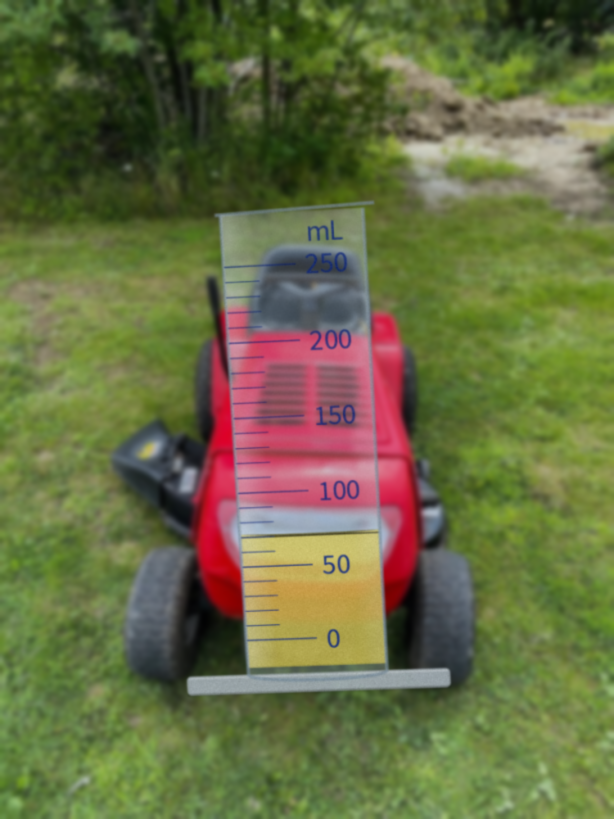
70 mL
